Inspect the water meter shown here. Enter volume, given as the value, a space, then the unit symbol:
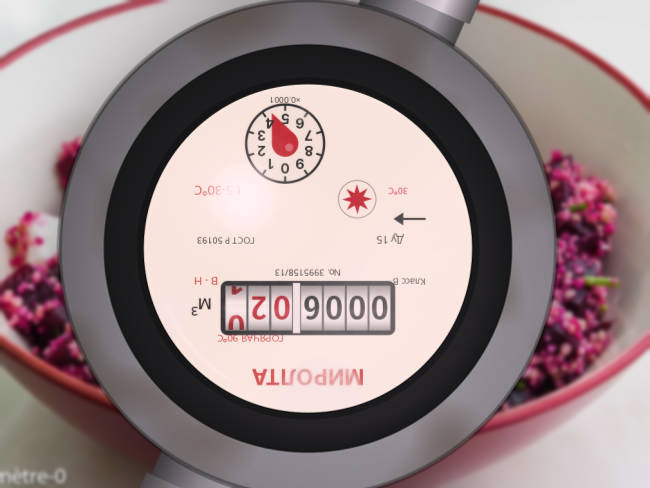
6.0204 m³
